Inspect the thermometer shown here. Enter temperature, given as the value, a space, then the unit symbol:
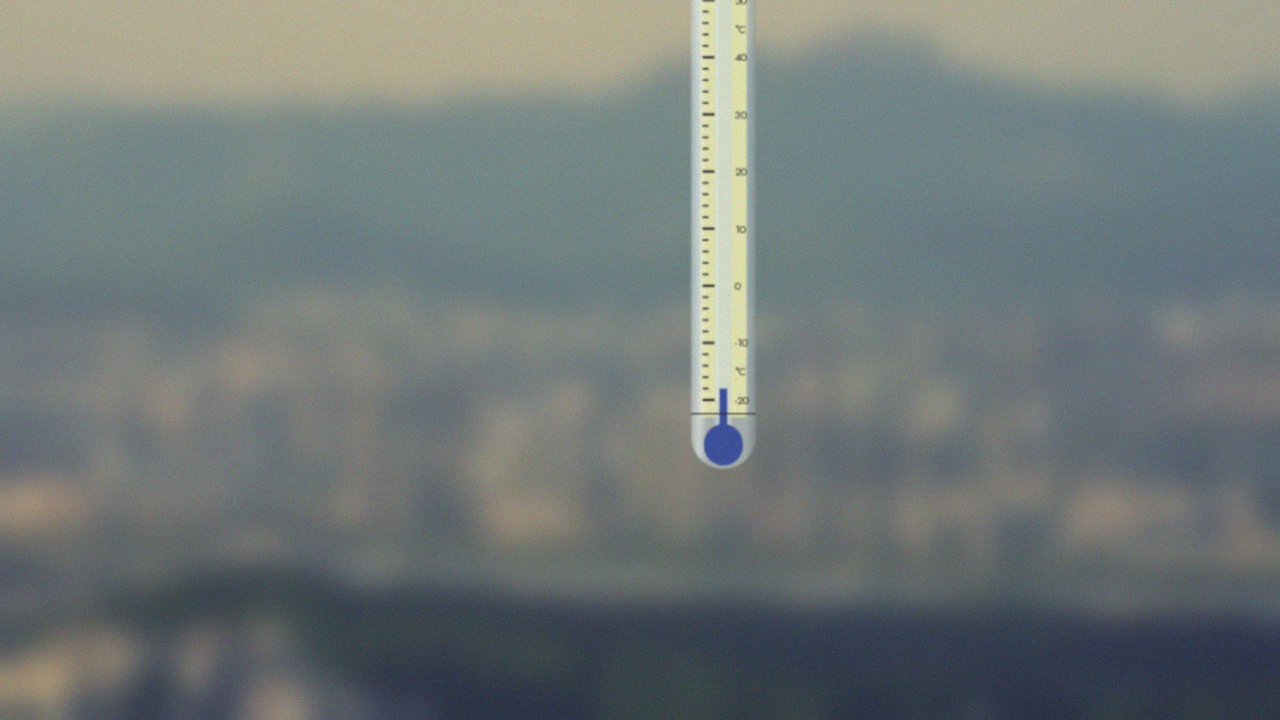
-18 °C
